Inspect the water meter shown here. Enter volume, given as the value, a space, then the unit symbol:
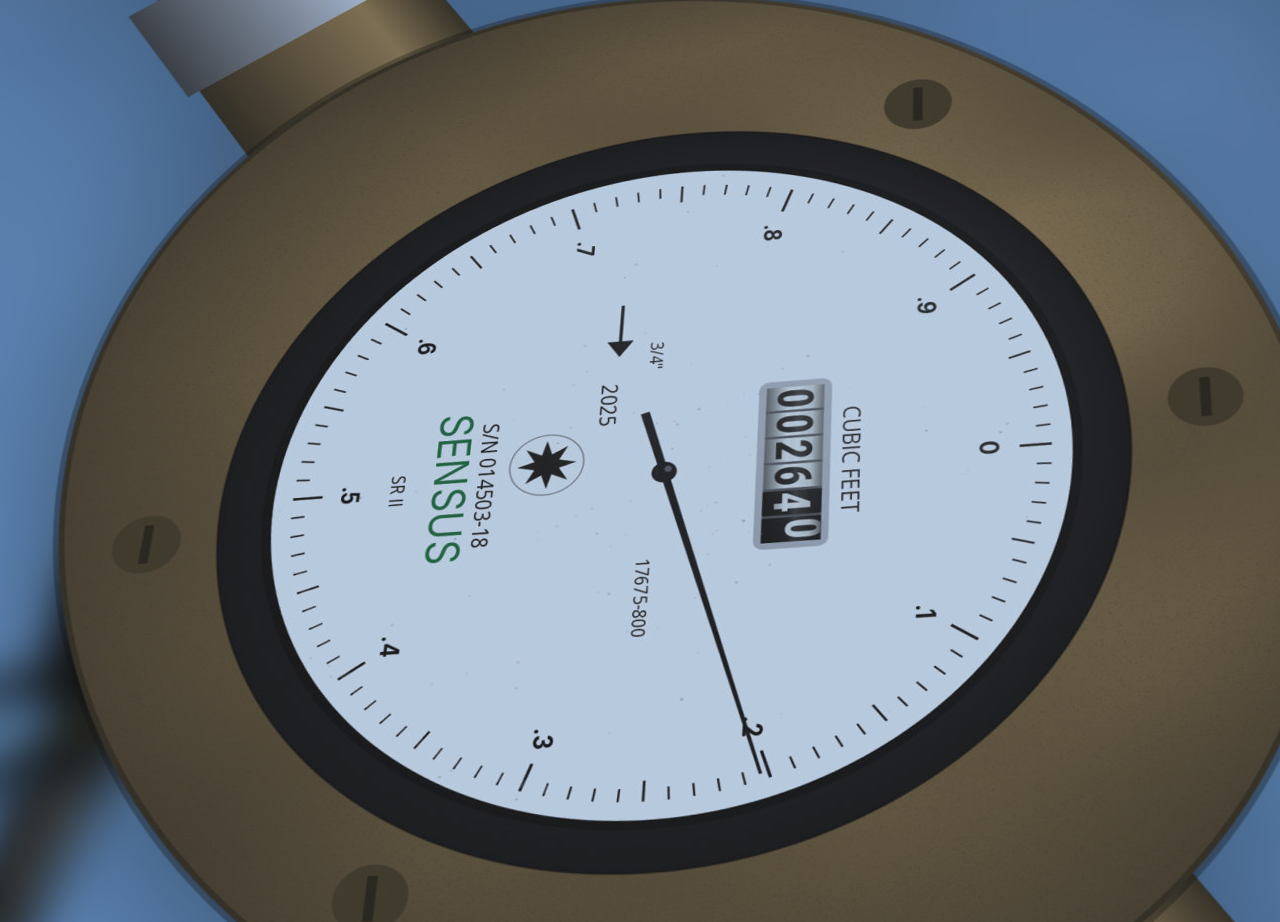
2640.20 ft³
